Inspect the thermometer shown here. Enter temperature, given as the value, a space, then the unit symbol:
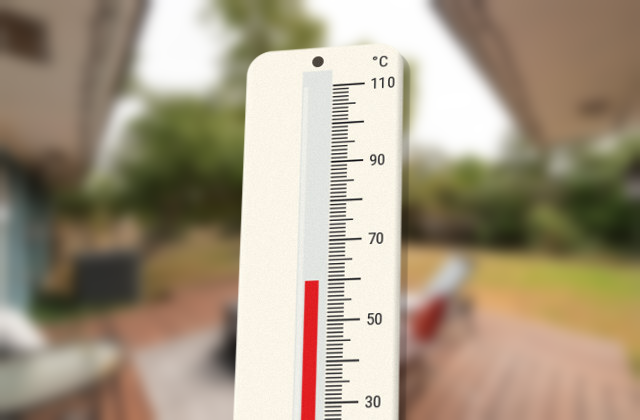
60 °C
